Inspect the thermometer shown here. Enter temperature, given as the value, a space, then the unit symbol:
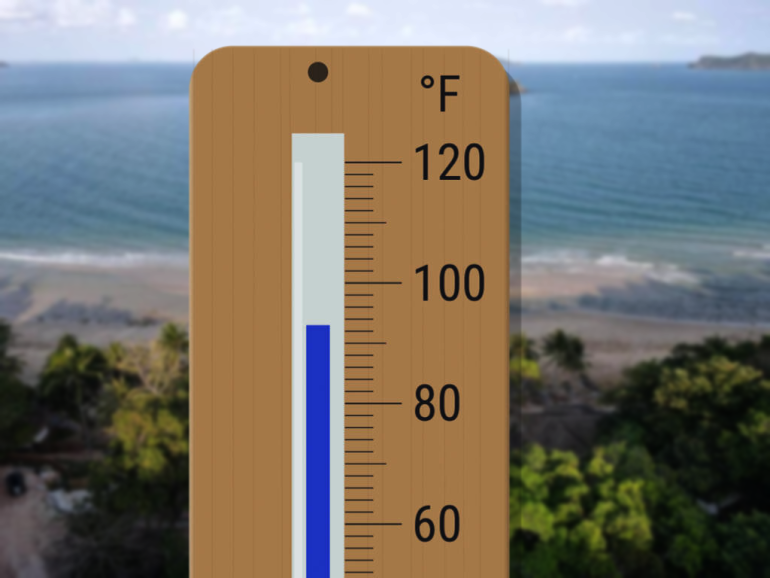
93 °F
